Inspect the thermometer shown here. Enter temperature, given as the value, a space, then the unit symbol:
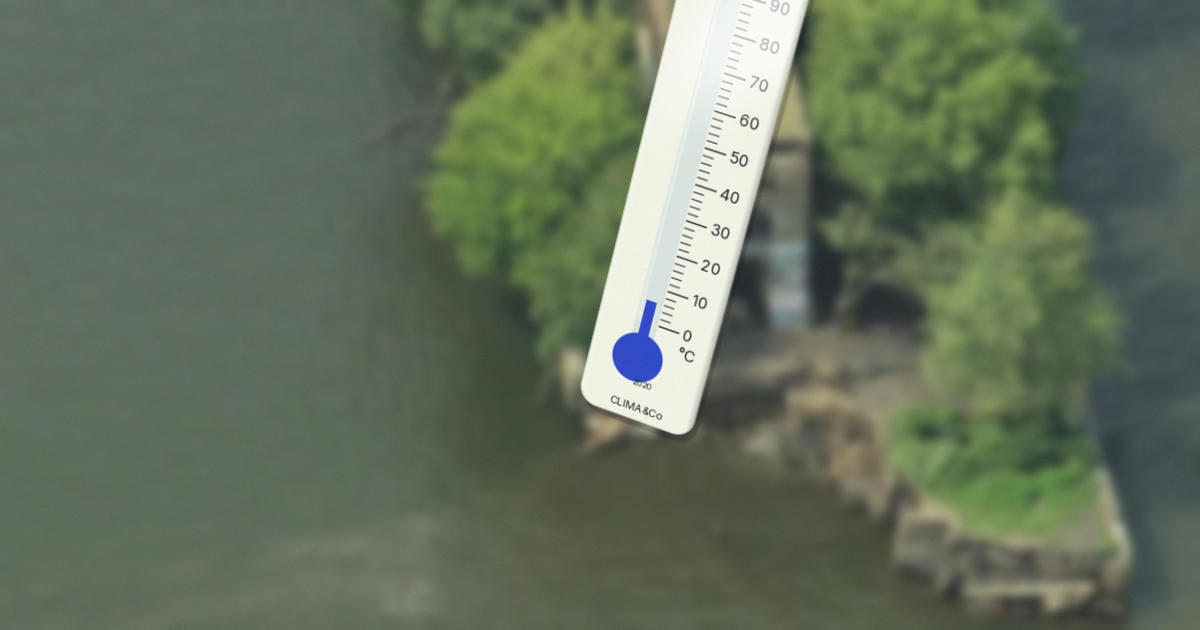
6 °C
